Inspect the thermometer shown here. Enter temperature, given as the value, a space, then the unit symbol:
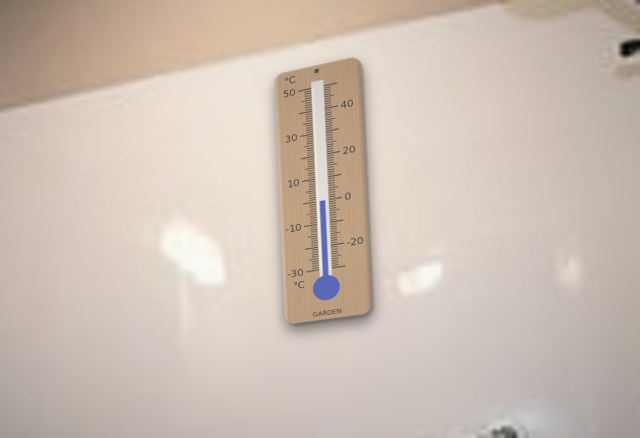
0 °C
